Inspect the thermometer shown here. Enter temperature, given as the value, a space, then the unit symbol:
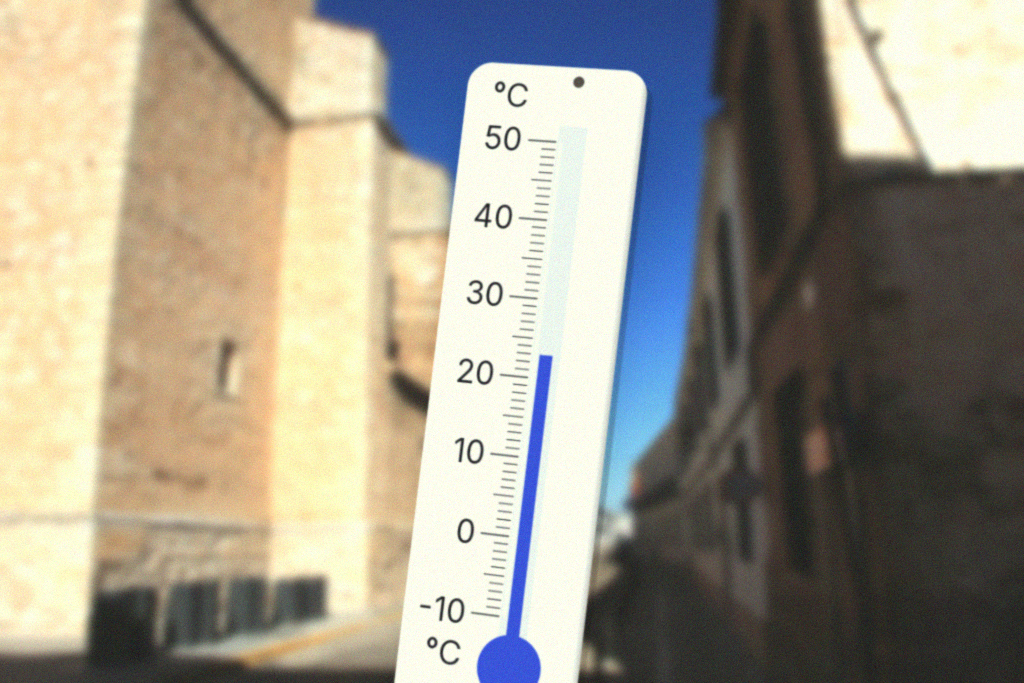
23 °C
